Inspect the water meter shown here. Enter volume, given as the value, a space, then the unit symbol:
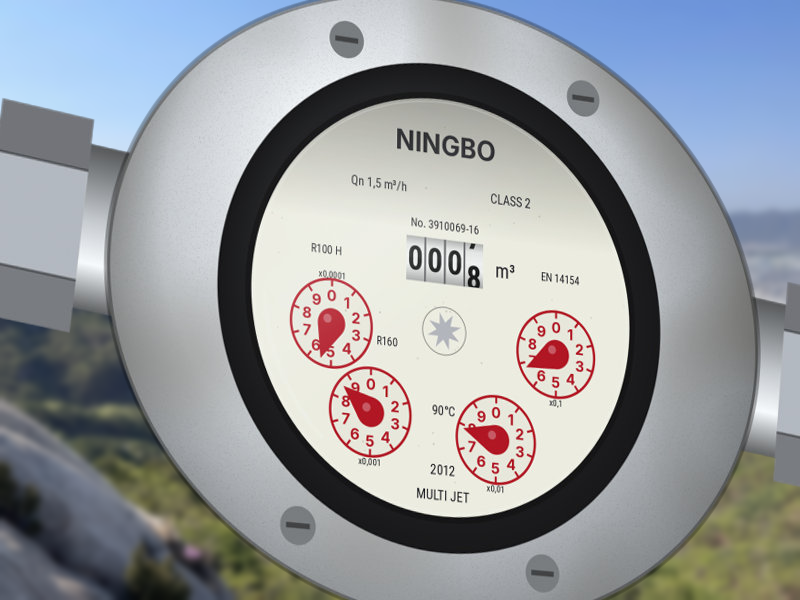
7.6785 m³
